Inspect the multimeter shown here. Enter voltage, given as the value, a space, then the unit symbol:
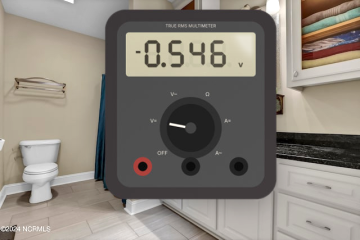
-0.546 V
